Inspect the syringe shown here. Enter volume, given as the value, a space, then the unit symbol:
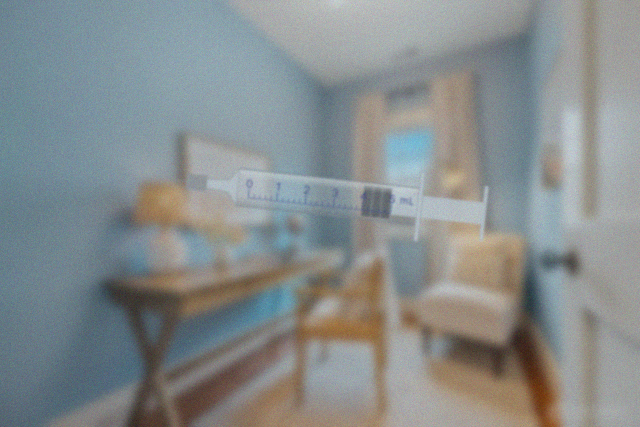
4 mL
